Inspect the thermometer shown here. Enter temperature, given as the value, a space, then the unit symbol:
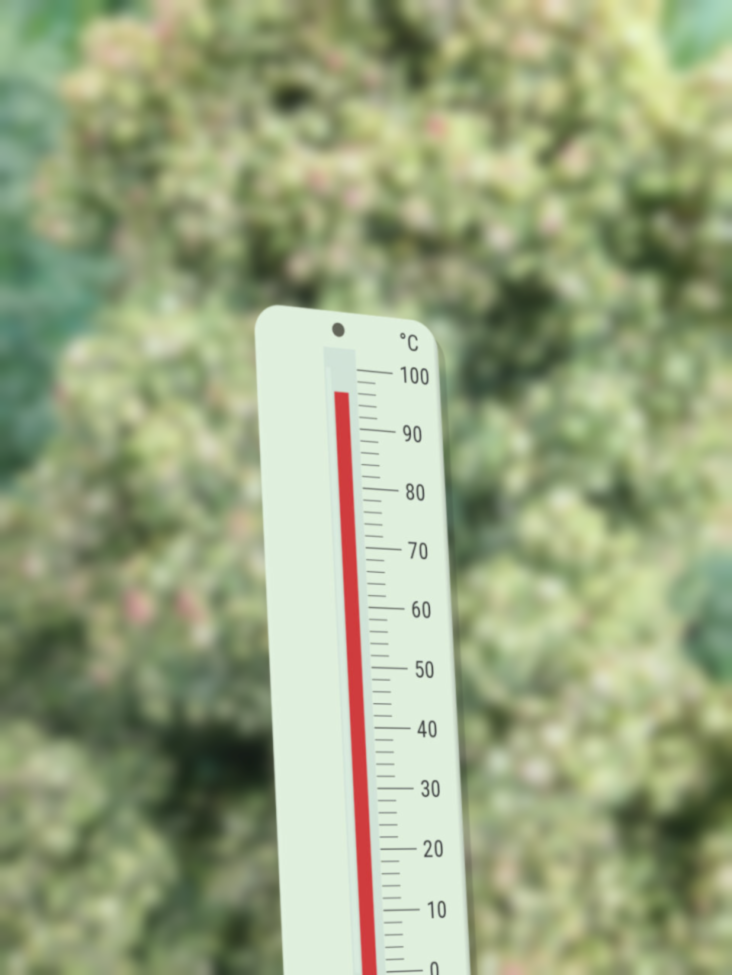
96 °C
